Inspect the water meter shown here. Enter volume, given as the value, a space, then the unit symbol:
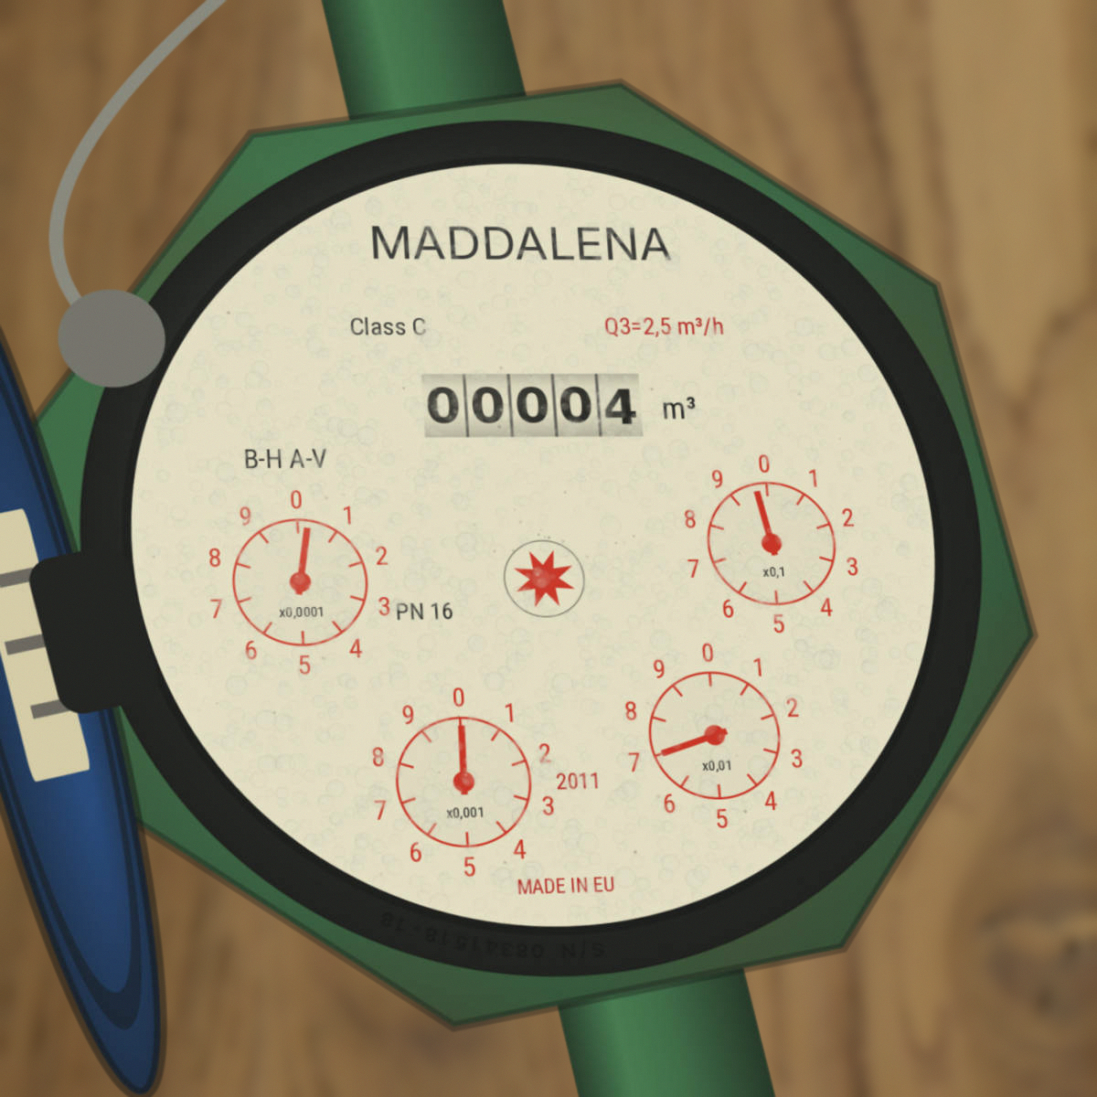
3.9700 m³
